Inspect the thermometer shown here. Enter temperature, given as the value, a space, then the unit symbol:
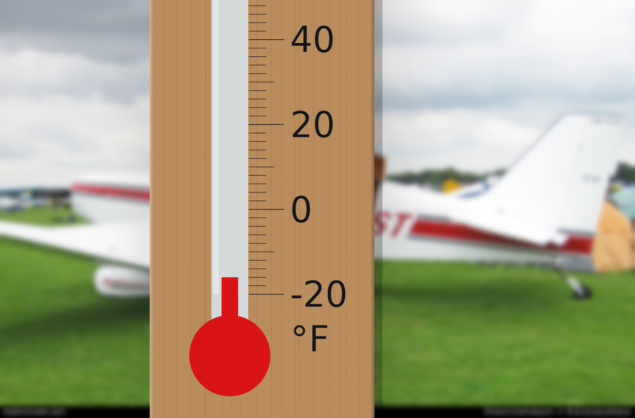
-16 °F
